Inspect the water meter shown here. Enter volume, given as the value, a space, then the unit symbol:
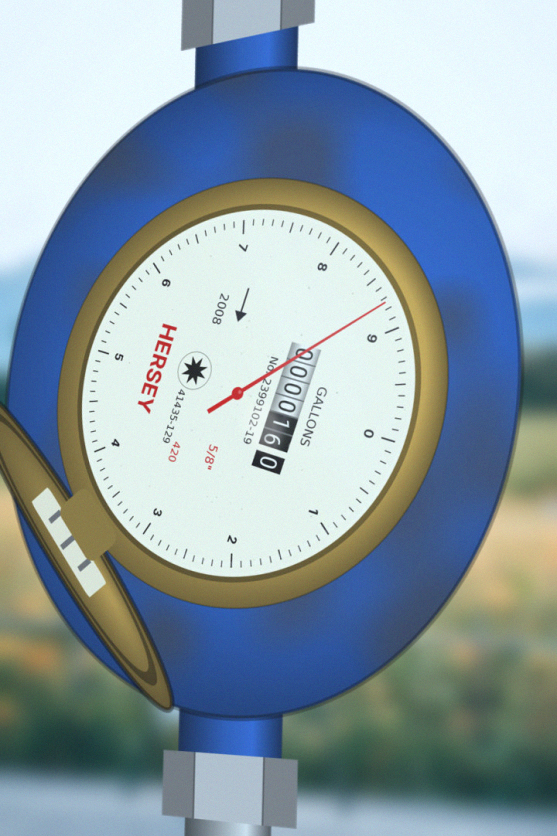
158.7 gal
